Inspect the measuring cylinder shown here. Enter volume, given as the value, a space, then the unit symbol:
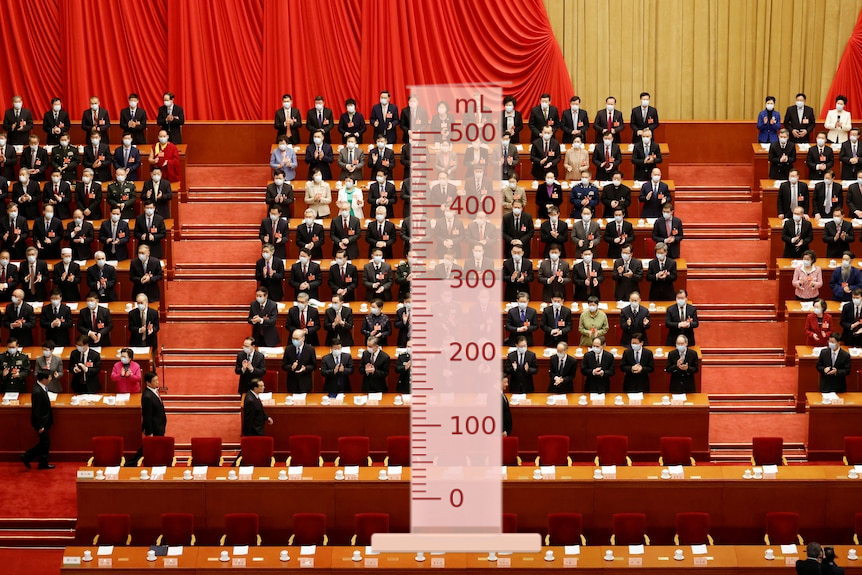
300 mL
